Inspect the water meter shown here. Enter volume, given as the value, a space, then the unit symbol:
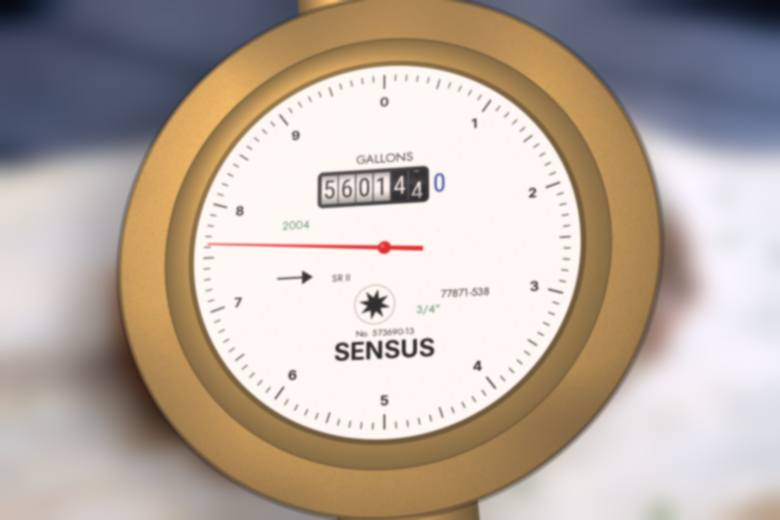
5601437.6 gal
